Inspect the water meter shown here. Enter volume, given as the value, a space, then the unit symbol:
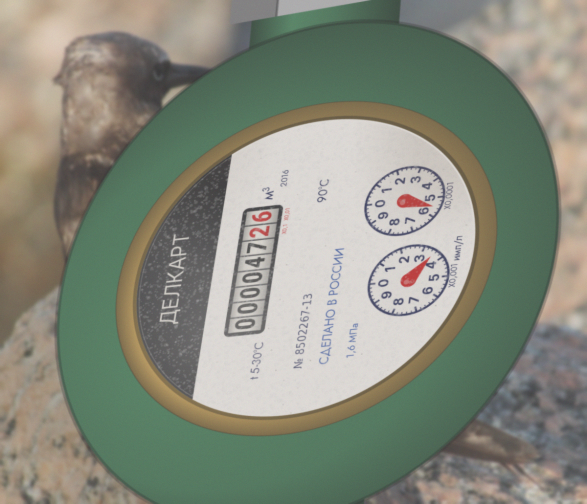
47.2635 m³
